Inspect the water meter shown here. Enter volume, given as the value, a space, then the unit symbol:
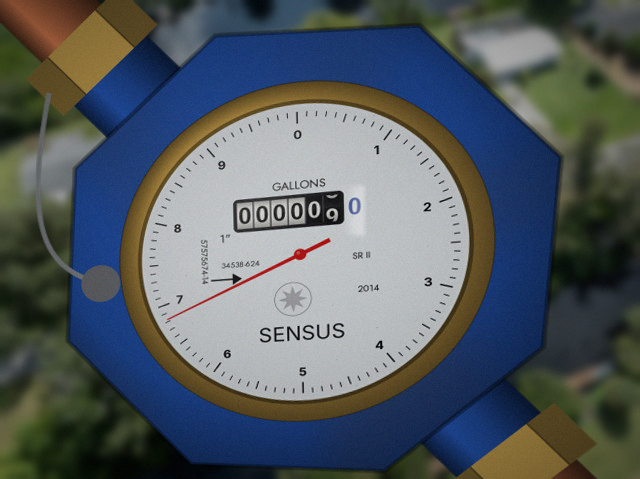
86.8 gal
